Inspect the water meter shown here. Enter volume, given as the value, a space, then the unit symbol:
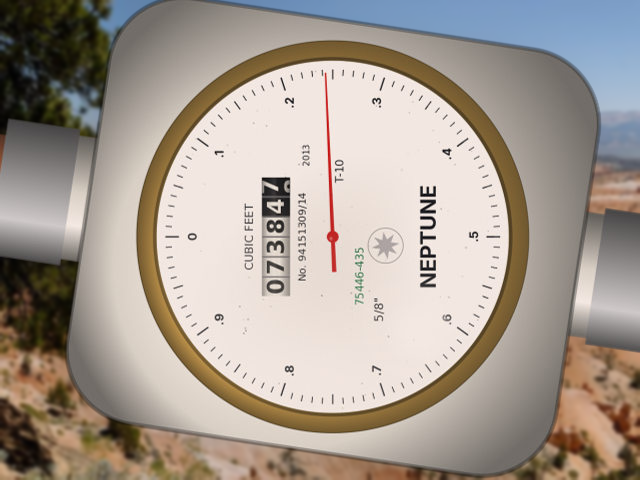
73847.24 ft³
